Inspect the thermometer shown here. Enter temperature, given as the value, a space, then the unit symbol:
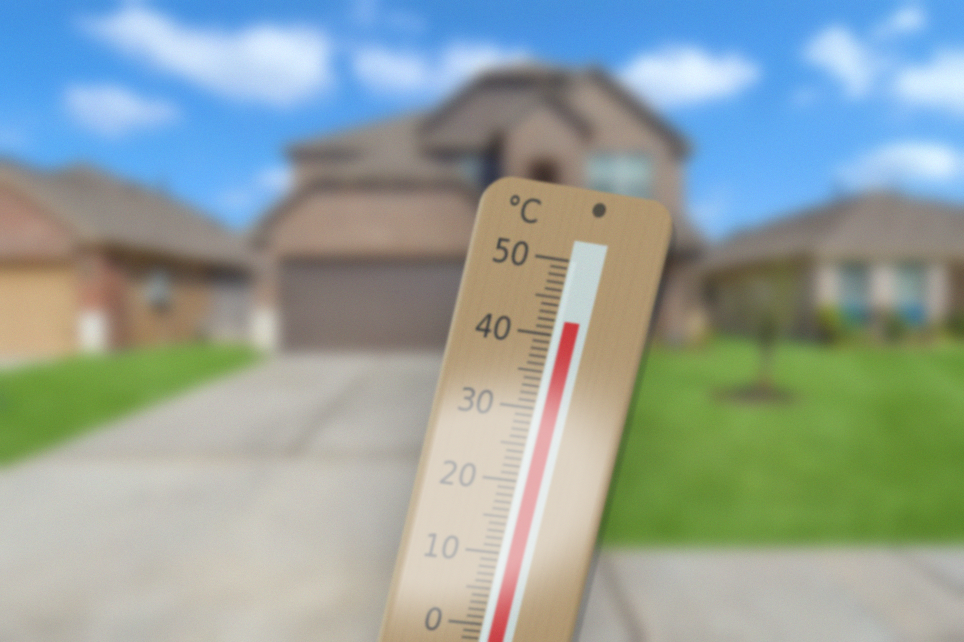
42 °C
